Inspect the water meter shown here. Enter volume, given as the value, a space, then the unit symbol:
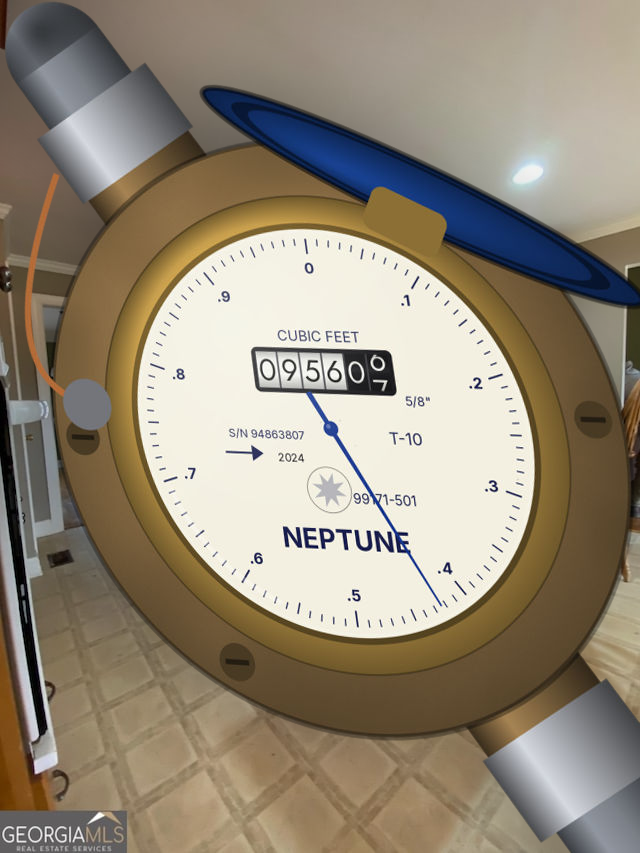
95606.42 ft³
